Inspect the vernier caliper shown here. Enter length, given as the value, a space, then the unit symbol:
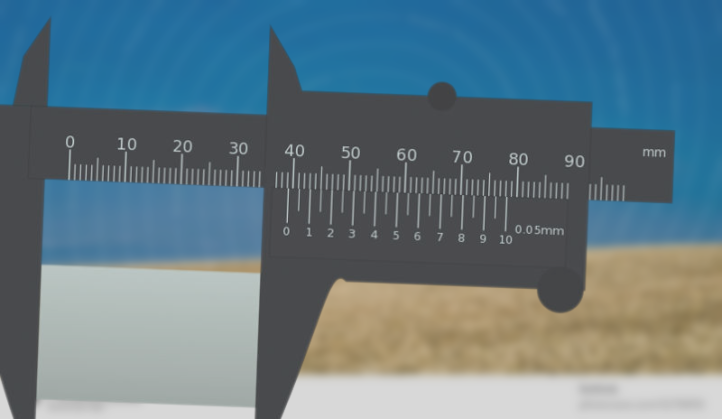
39.2 mm
